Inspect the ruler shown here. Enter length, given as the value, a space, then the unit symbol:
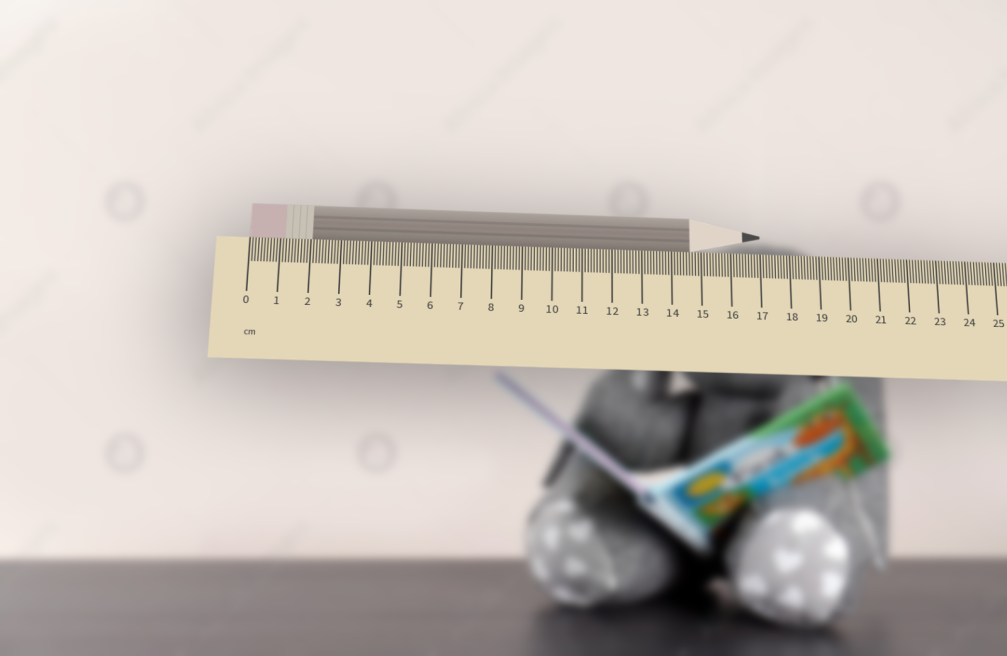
17 cm
